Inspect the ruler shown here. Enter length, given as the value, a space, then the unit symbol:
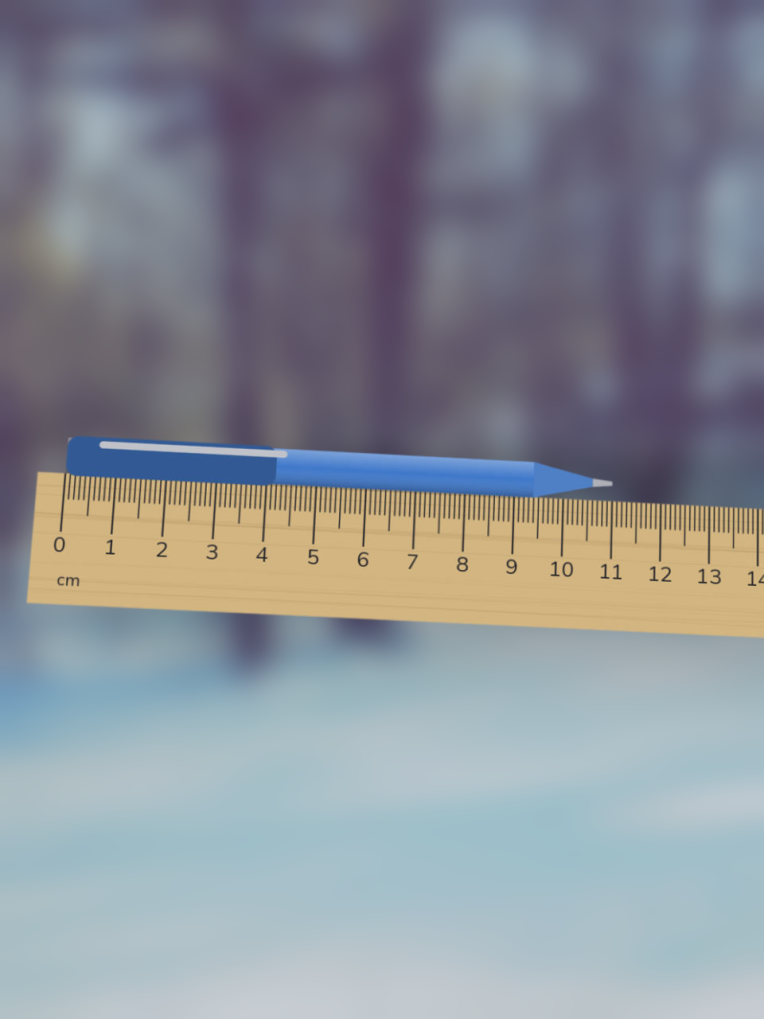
11 cm
